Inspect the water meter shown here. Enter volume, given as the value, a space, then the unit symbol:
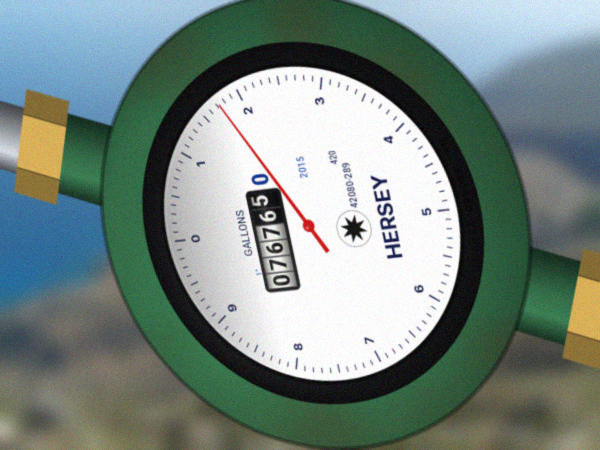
767651.7 gal
